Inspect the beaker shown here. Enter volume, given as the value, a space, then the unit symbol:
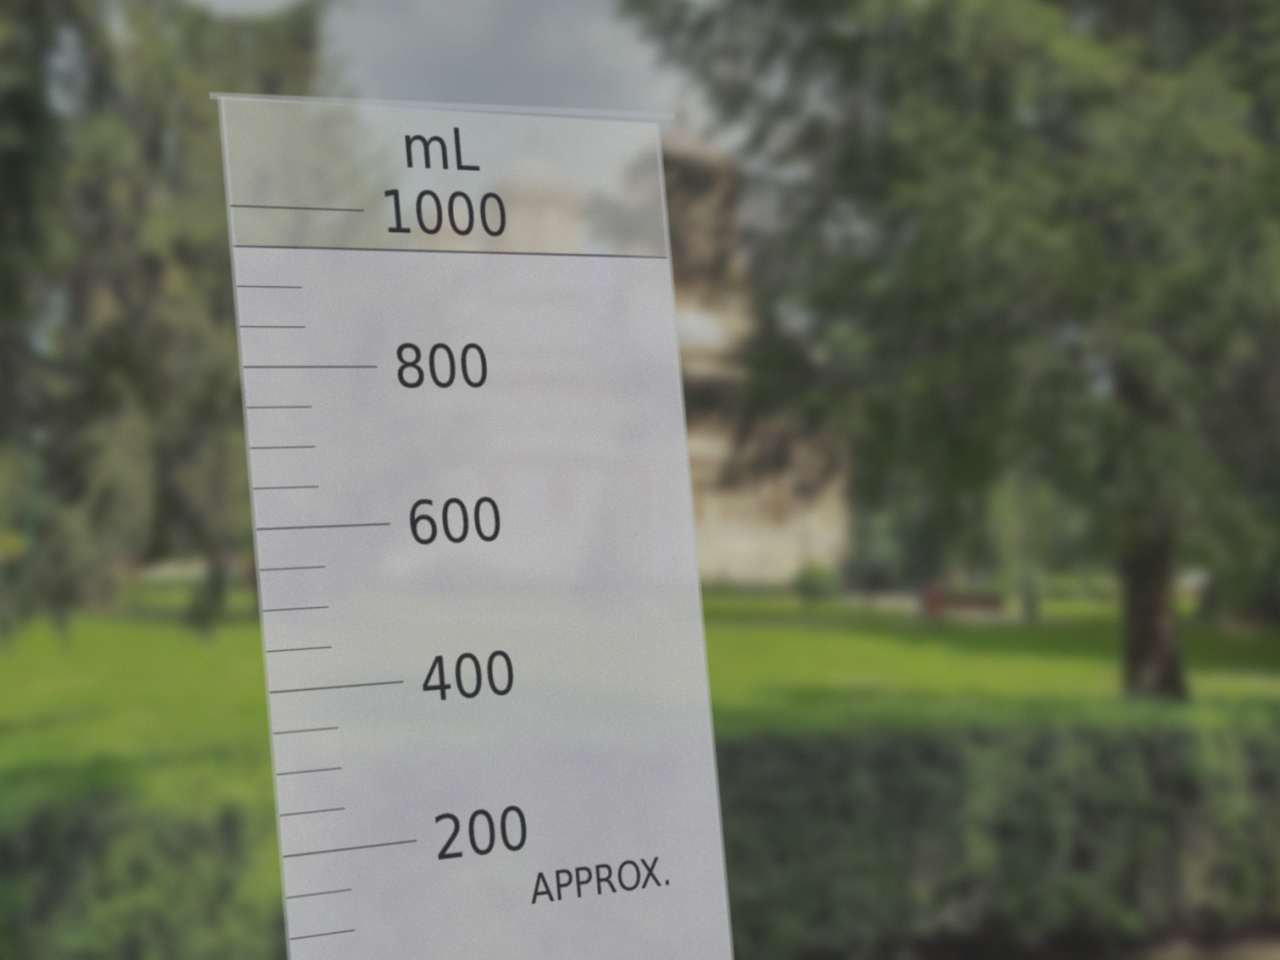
950 mL
